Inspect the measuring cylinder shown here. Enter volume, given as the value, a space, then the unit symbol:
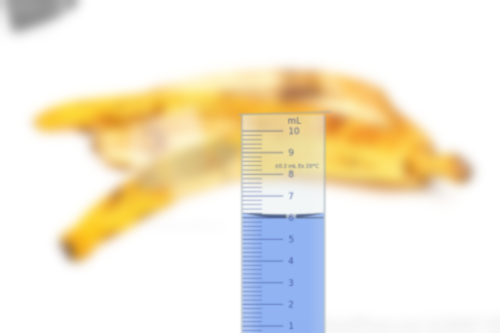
6 mL
